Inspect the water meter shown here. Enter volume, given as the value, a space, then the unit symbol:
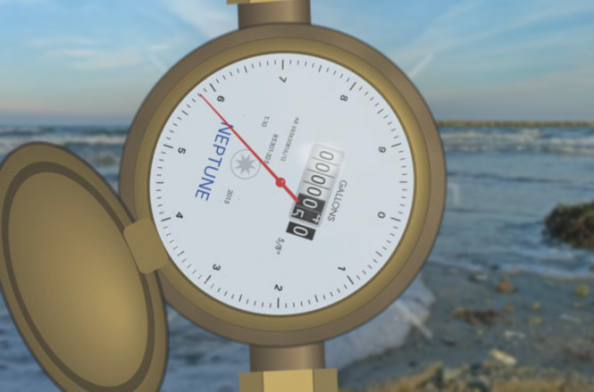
45.8 gal
